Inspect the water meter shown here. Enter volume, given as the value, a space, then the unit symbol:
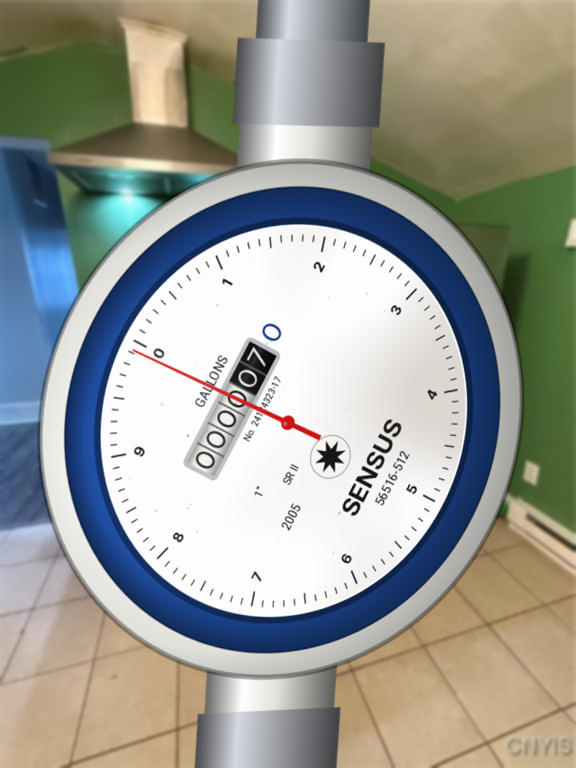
69.9 gal
